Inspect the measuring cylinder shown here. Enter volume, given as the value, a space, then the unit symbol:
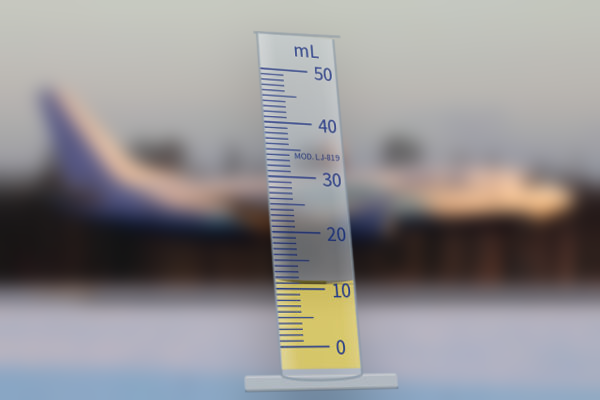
11 mL
